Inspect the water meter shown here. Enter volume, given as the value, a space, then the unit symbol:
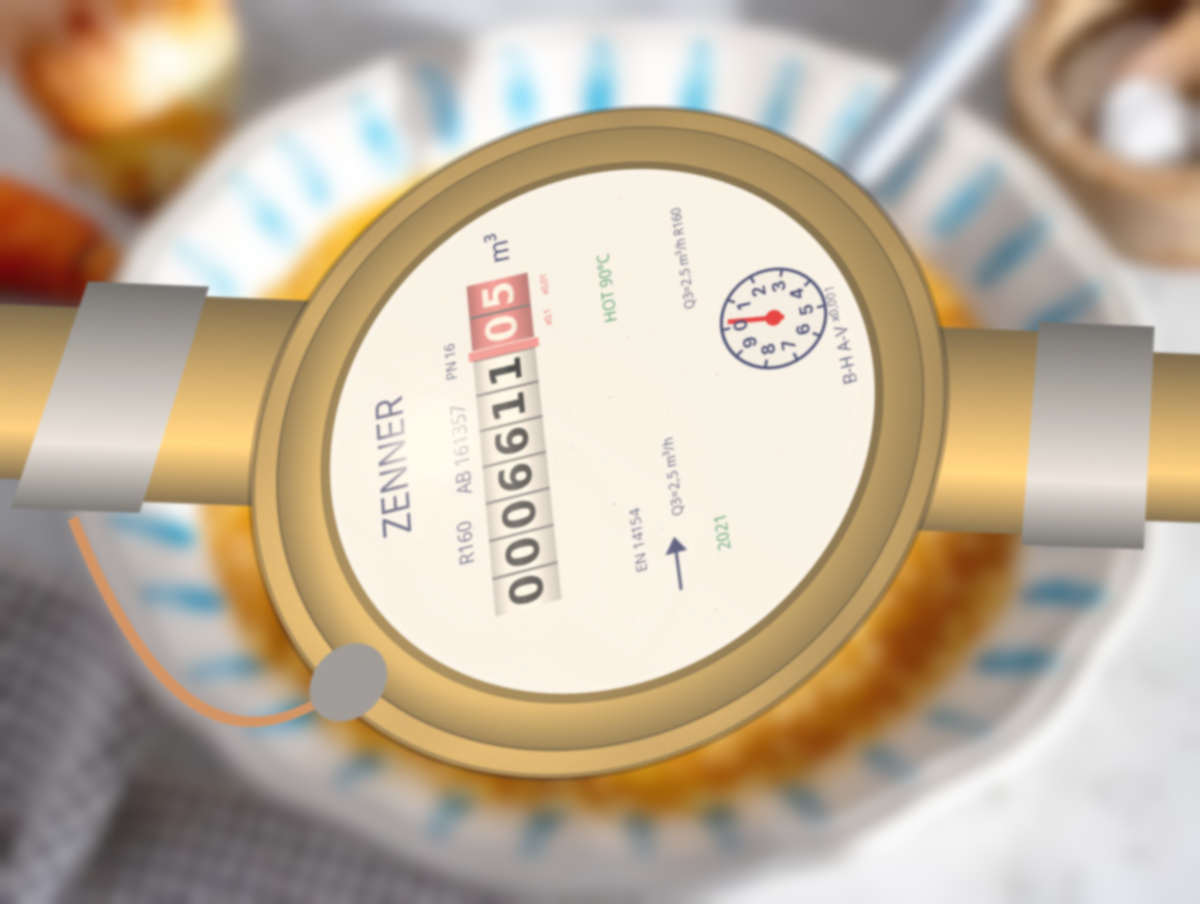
6611.050 m³
